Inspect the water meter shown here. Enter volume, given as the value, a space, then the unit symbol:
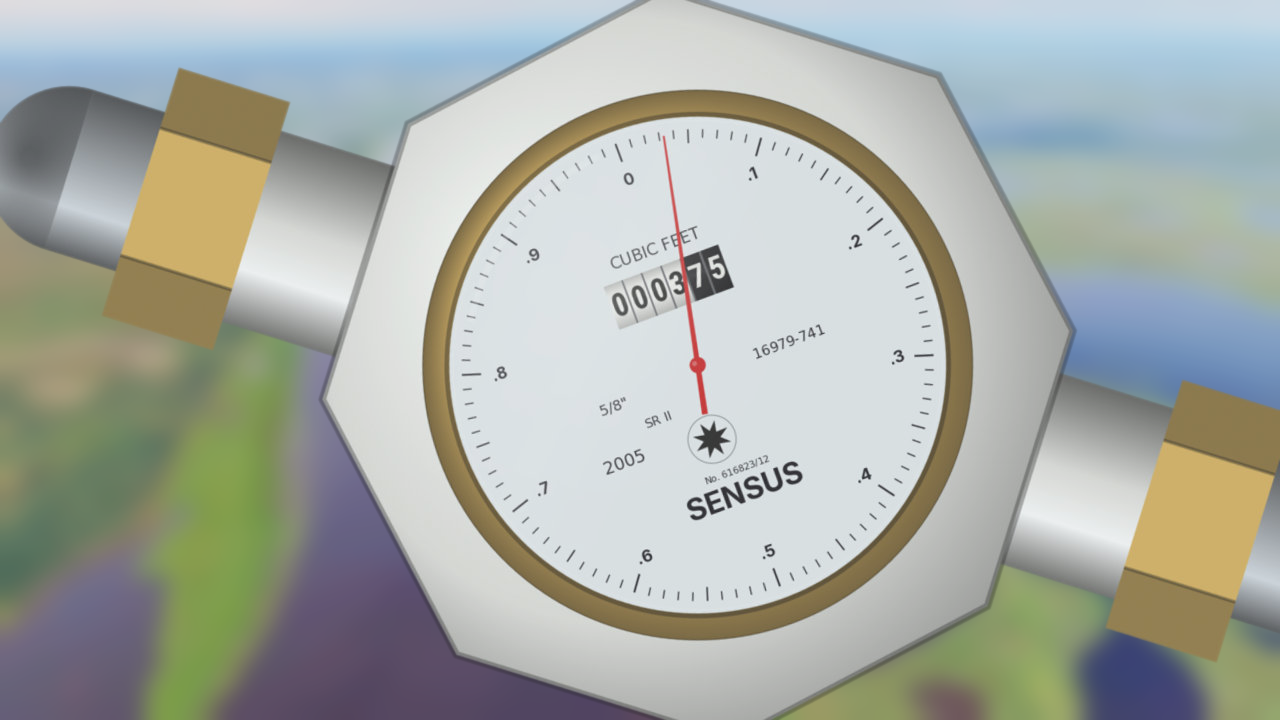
375.03 ft³
